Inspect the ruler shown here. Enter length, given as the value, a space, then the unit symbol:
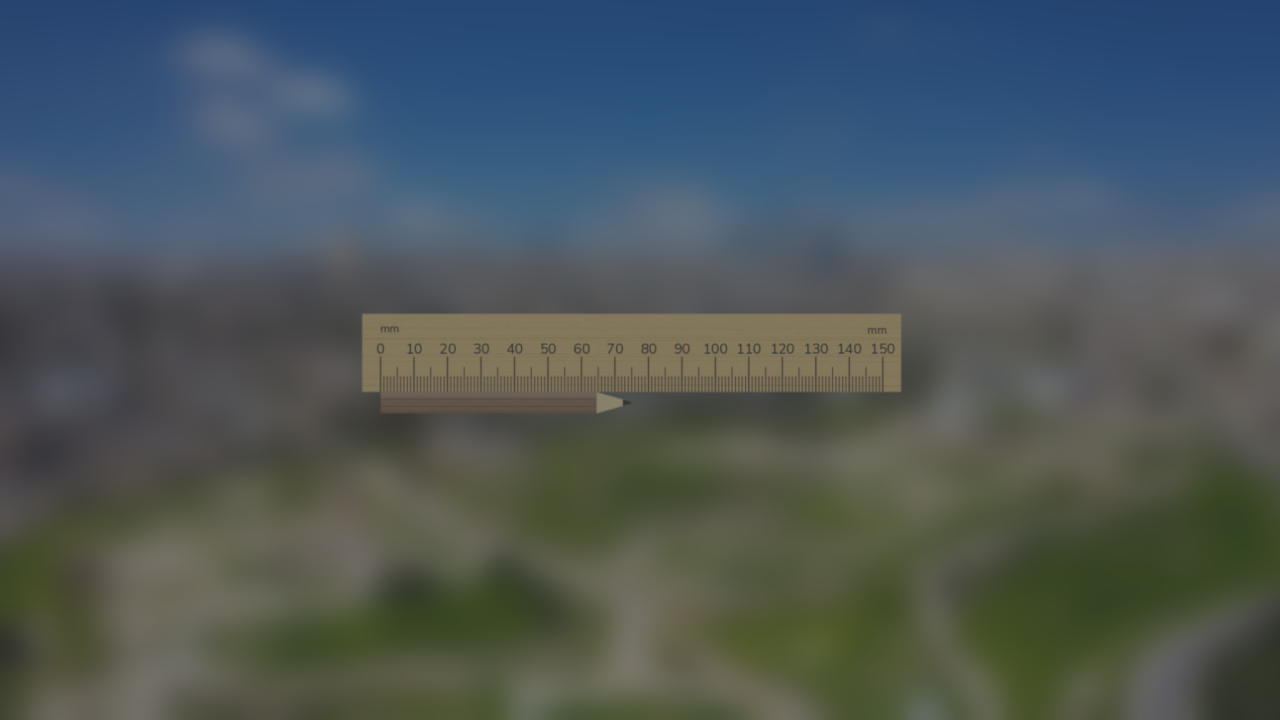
75 mm
